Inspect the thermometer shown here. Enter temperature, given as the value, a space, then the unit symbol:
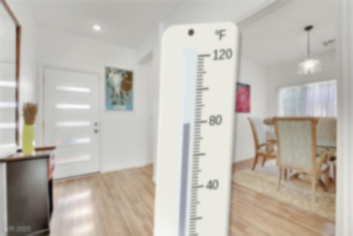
80 °F
